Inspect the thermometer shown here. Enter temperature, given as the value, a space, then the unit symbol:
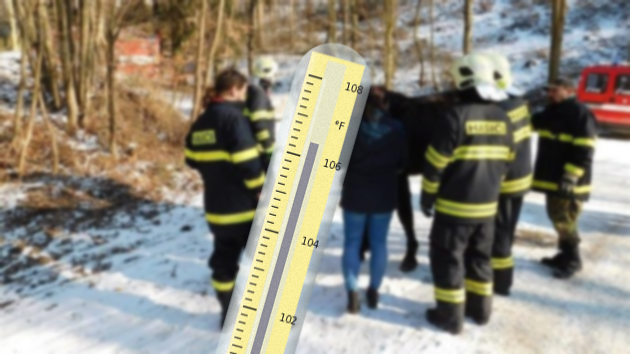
106.4 °F
